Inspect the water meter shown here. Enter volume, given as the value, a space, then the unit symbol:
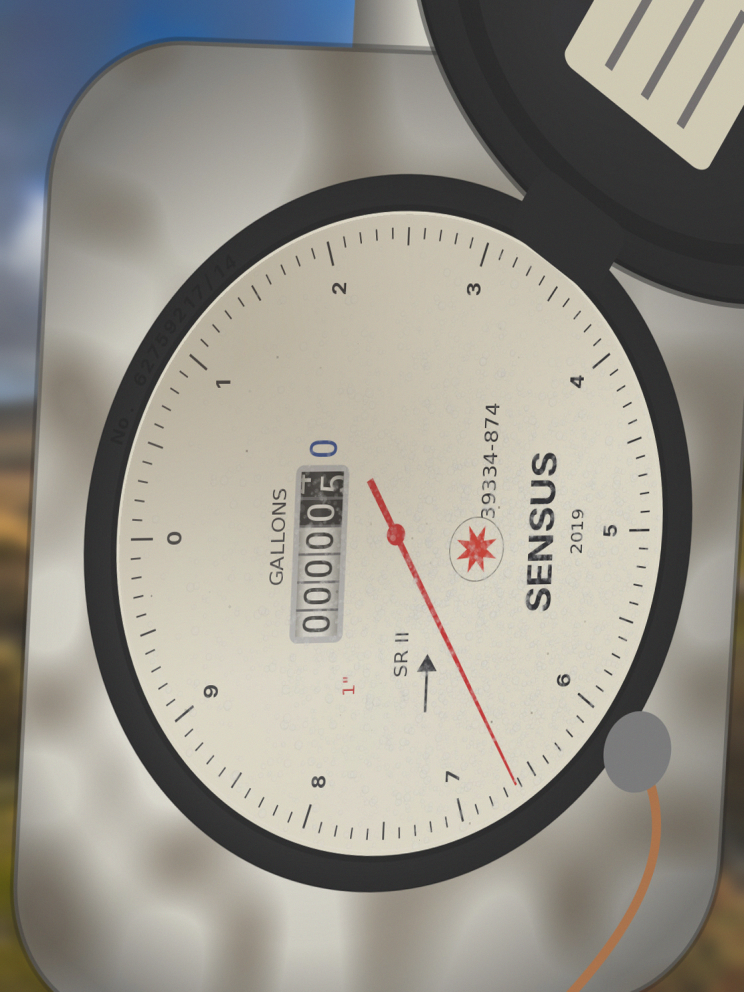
46.6 gal
